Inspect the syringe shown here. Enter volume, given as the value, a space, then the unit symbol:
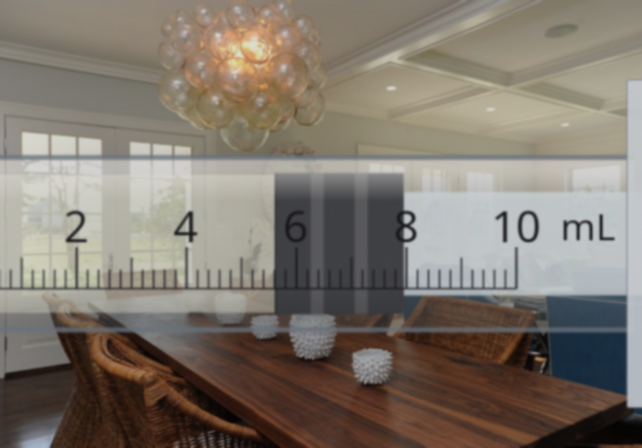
5.6 mL
